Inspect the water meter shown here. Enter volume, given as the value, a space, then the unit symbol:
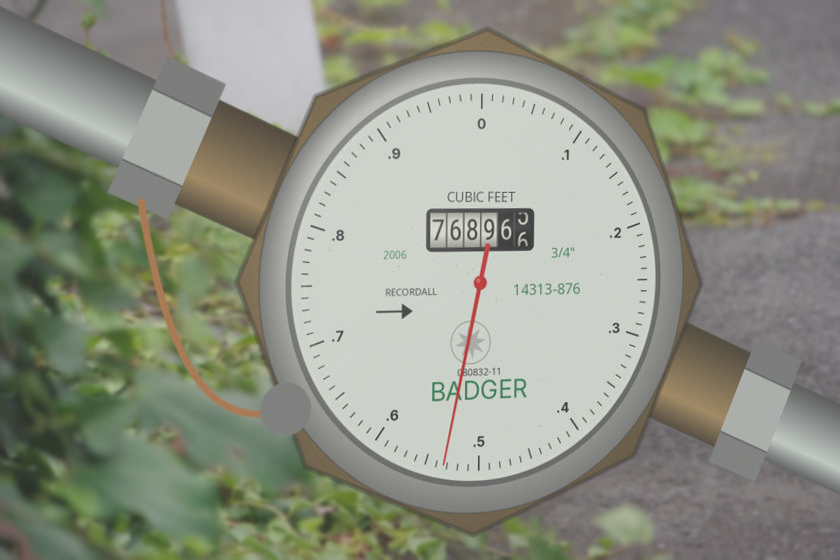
768965.53 ft³
